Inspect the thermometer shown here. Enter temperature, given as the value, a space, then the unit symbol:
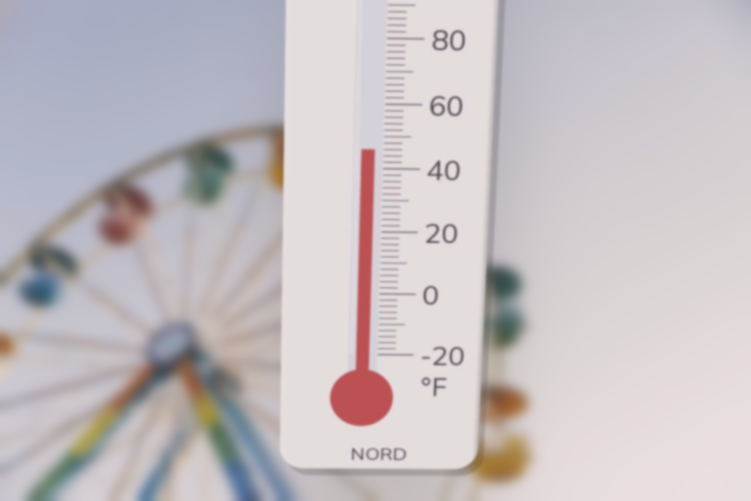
46 °F
